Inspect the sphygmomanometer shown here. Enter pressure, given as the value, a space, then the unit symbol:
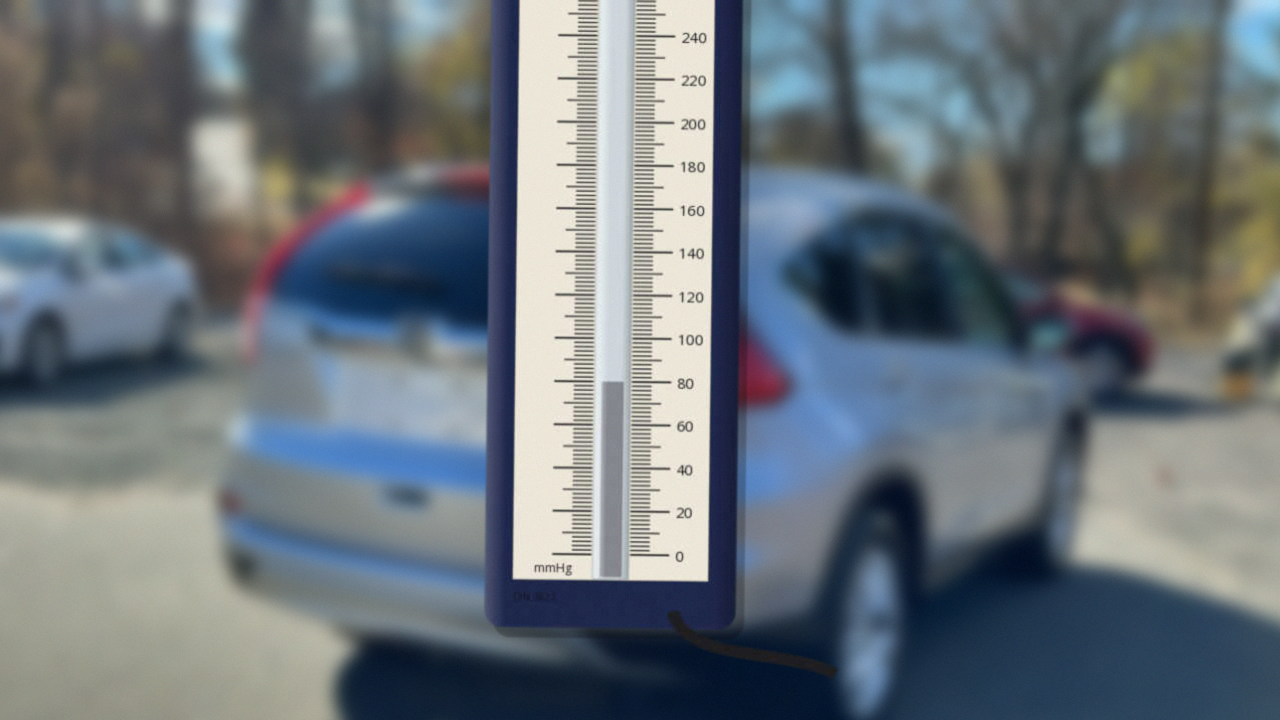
80 mmHg
